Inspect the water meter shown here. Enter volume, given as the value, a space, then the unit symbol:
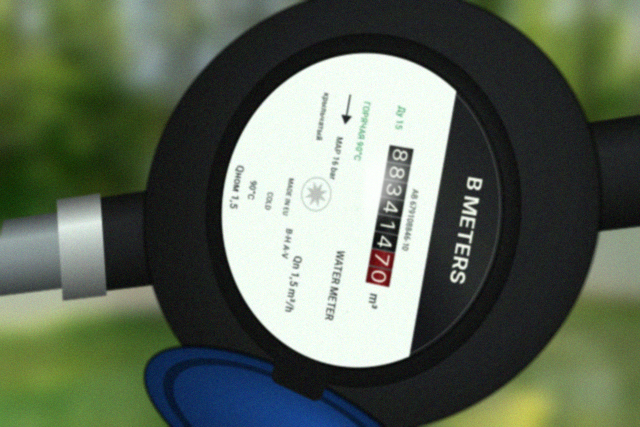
883414.70 m³
